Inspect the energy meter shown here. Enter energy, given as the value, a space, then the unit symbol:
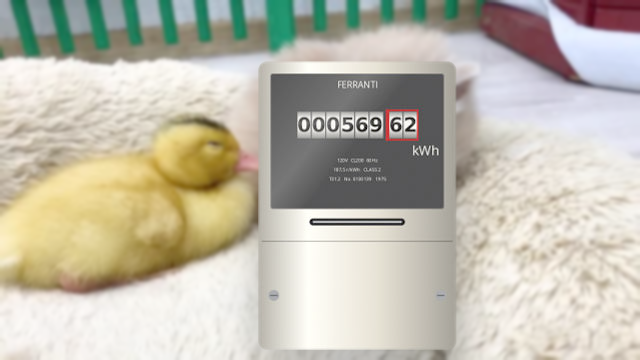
569.62 kWh
